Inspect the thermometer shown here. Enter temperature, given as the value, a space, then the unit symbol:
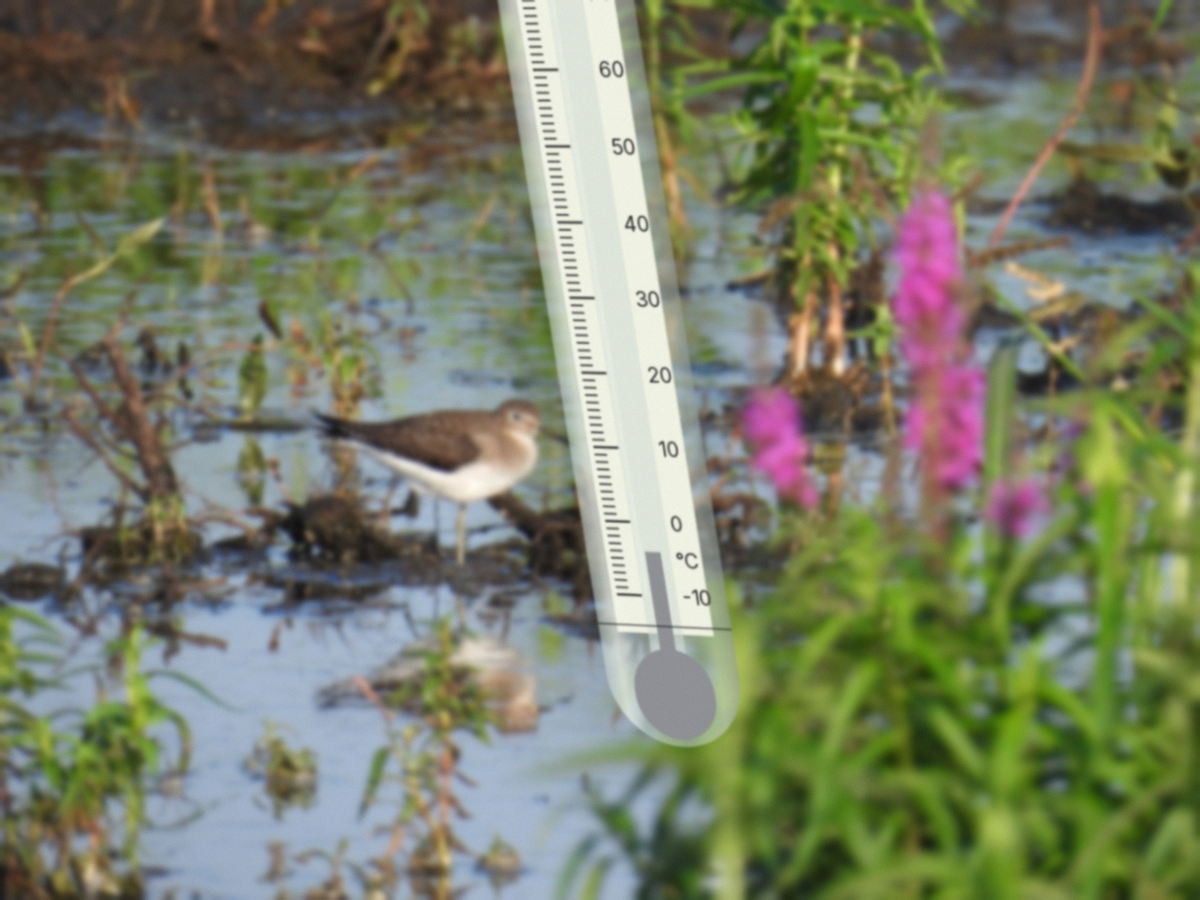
-4 °C
